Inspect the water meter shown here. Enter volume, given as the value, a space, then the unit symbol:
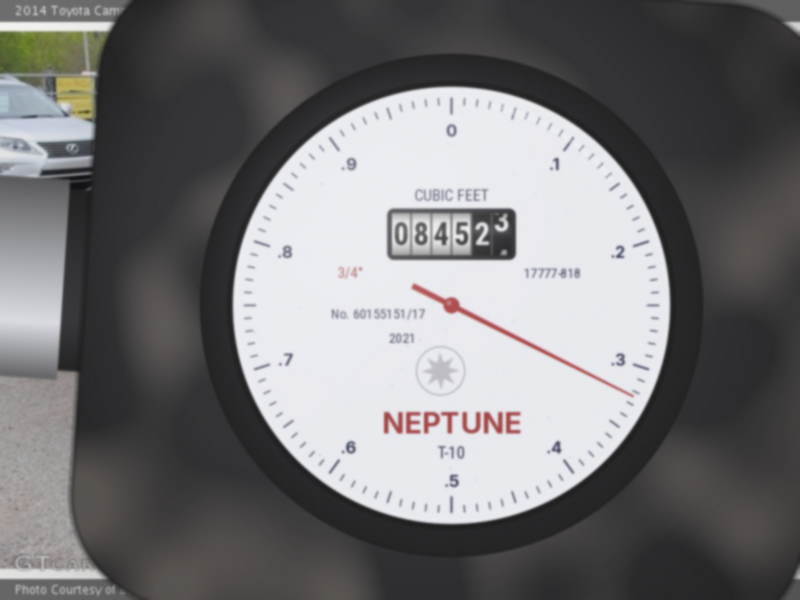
84523.32 ft³
